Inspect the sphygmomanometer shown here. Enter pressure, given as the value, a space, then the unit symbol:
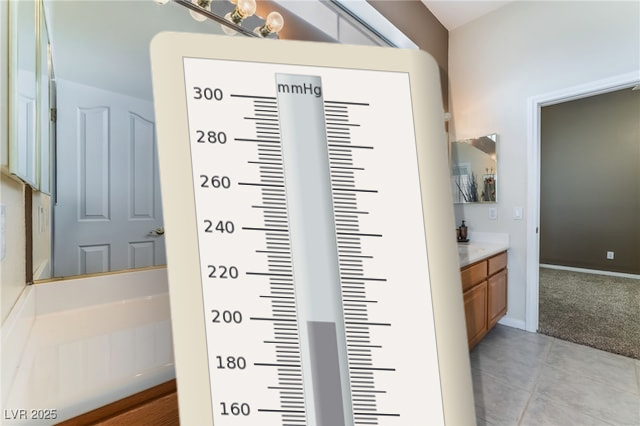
200 mmHg
